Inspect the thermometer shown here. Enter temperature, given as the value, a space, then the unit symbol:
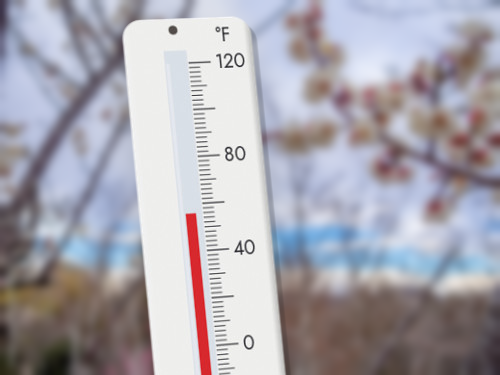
56 °F
